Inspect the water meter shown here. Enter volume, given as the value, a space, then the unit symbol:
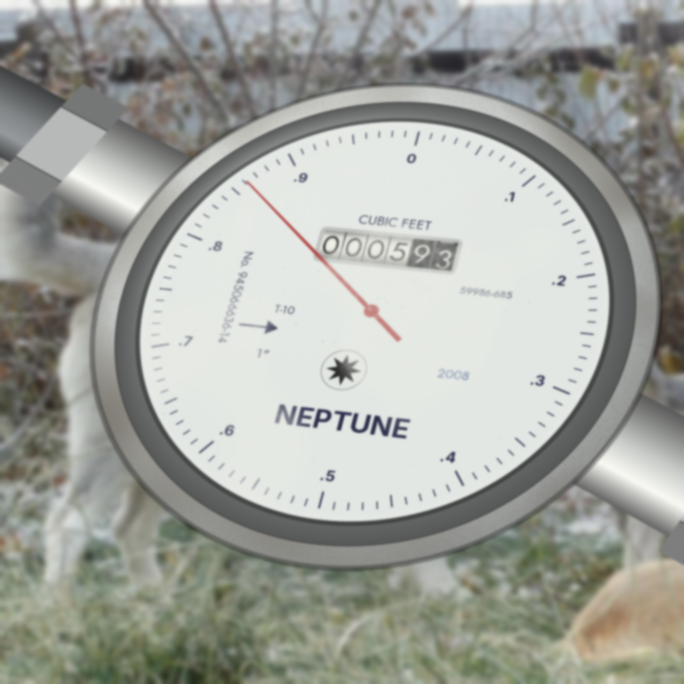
592.86 ft³
